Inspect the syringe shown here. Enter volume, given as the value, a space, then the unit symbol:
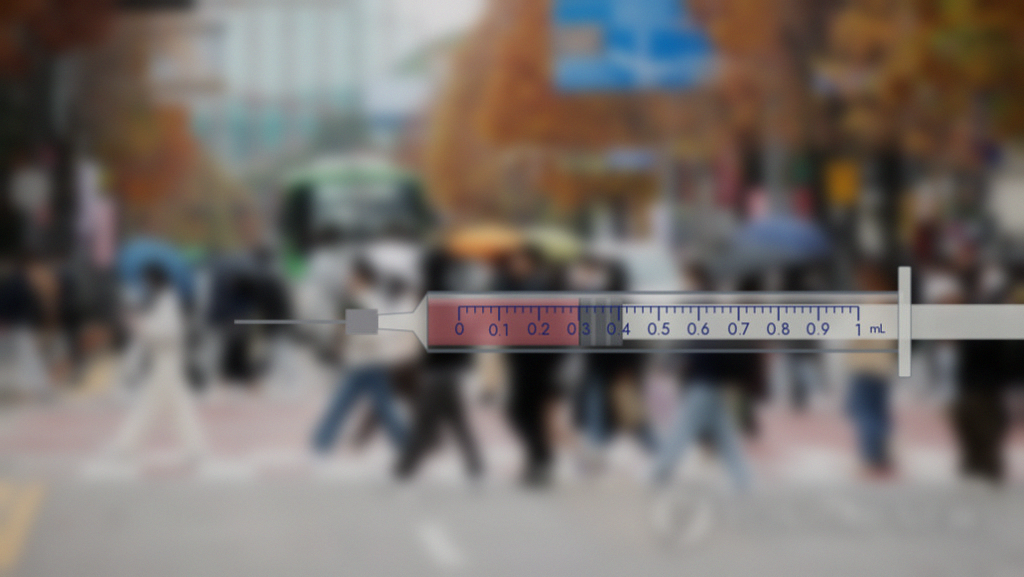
0.3 mL
